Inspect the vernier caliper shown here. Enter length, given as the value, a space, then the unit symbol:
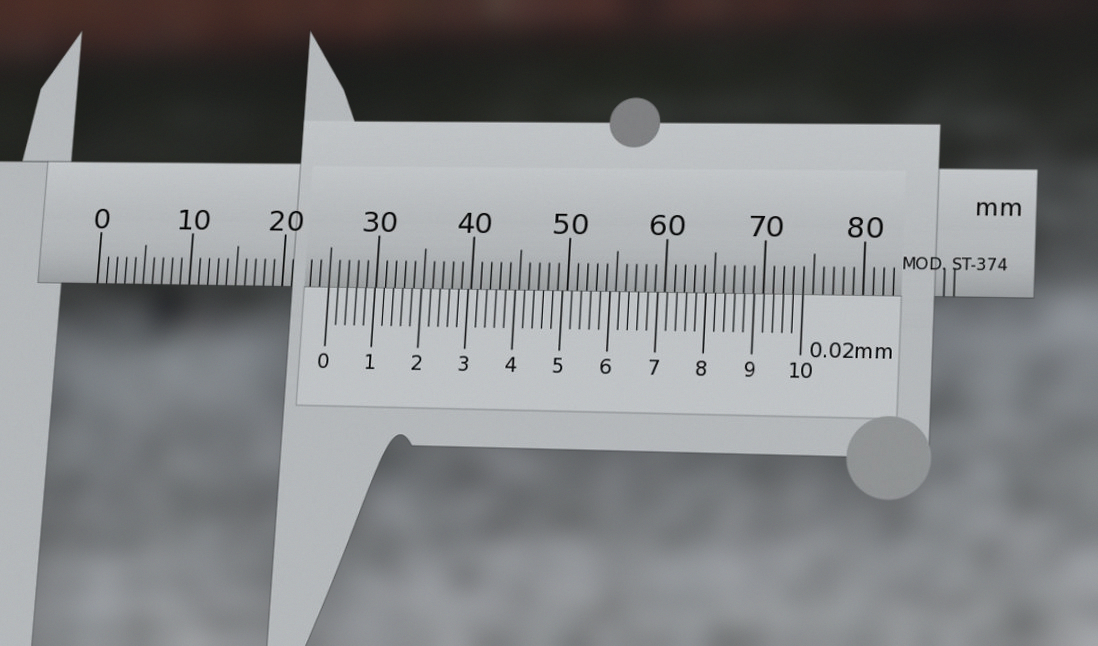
25.0 mm
